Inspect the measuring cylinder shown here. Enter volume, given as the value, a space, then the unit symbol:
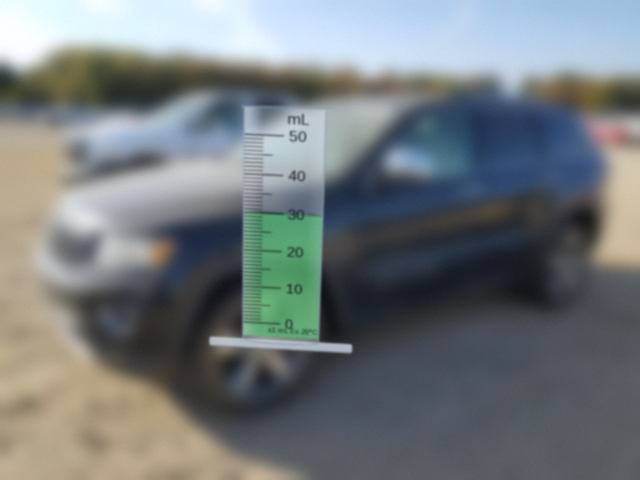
30 mL
